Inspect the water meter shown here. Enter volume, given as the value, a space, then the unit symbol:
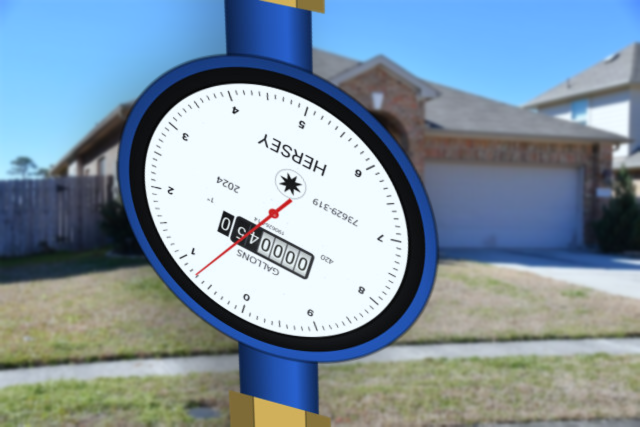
450.7 gal
